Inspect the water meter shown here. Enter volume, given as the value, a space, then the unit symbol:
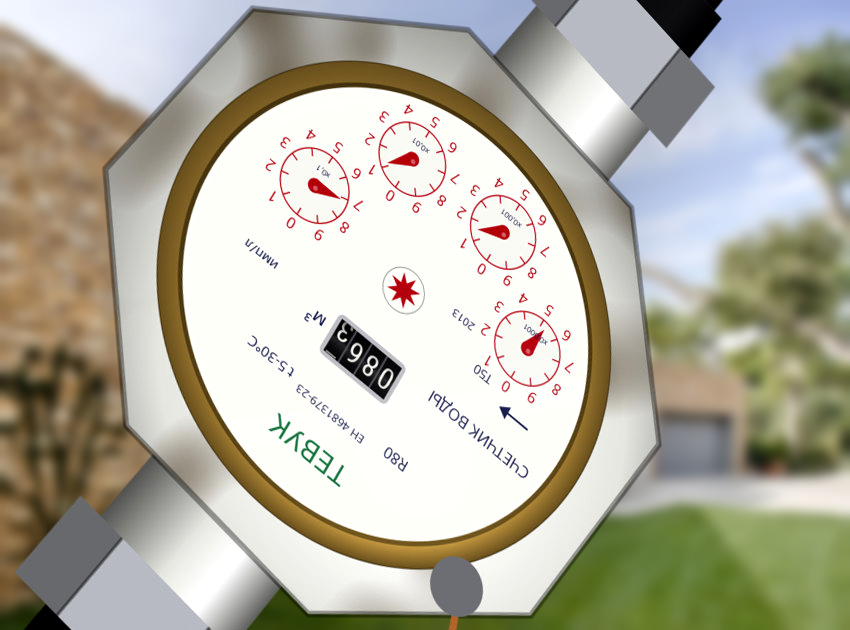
862.7115 m³
